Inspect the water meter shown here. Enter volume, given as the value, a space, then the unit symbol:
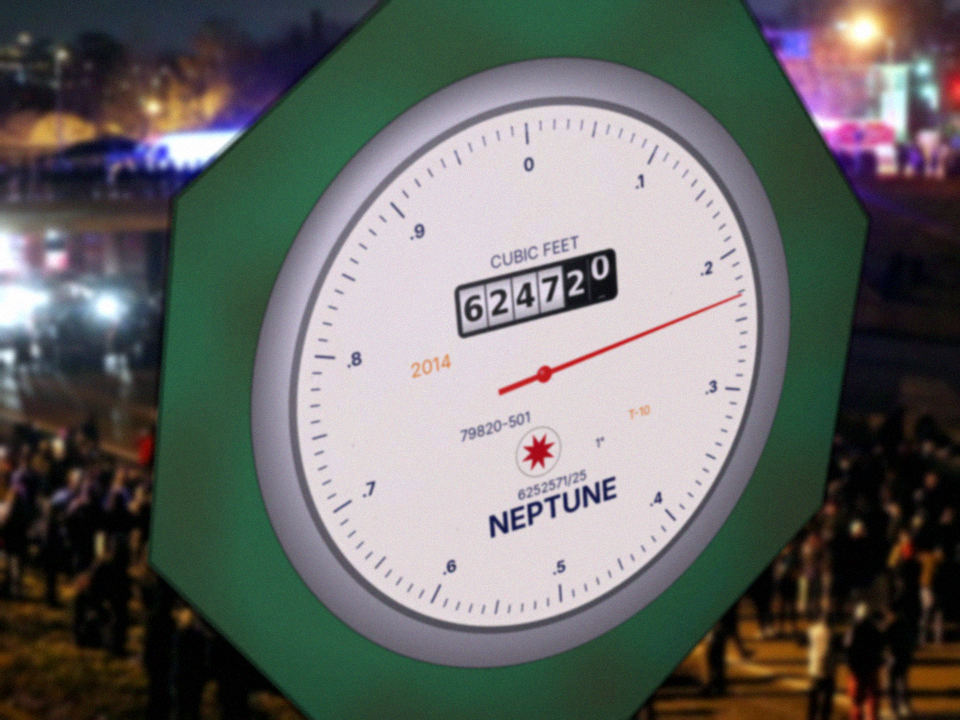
624720.23 ft³
